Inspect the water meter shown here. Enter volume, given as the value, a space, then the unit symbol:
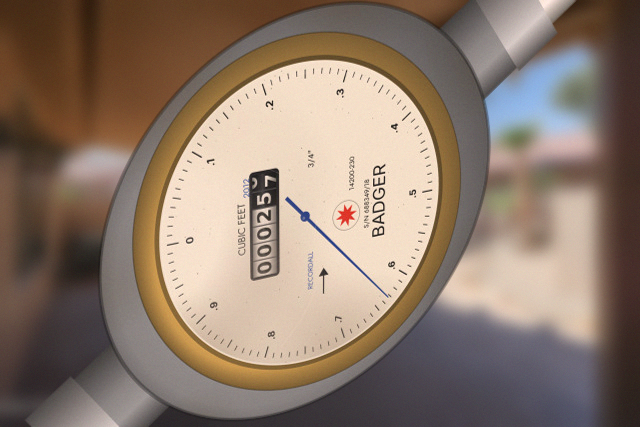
256.63 ft³
